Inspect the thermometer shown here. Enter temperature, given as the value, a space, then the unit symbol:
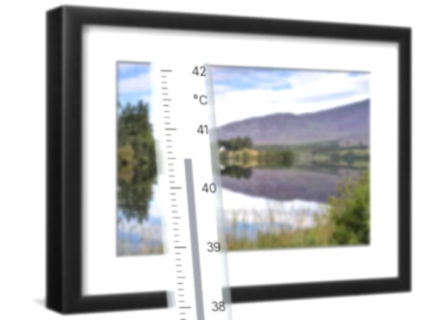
40.5 °C
